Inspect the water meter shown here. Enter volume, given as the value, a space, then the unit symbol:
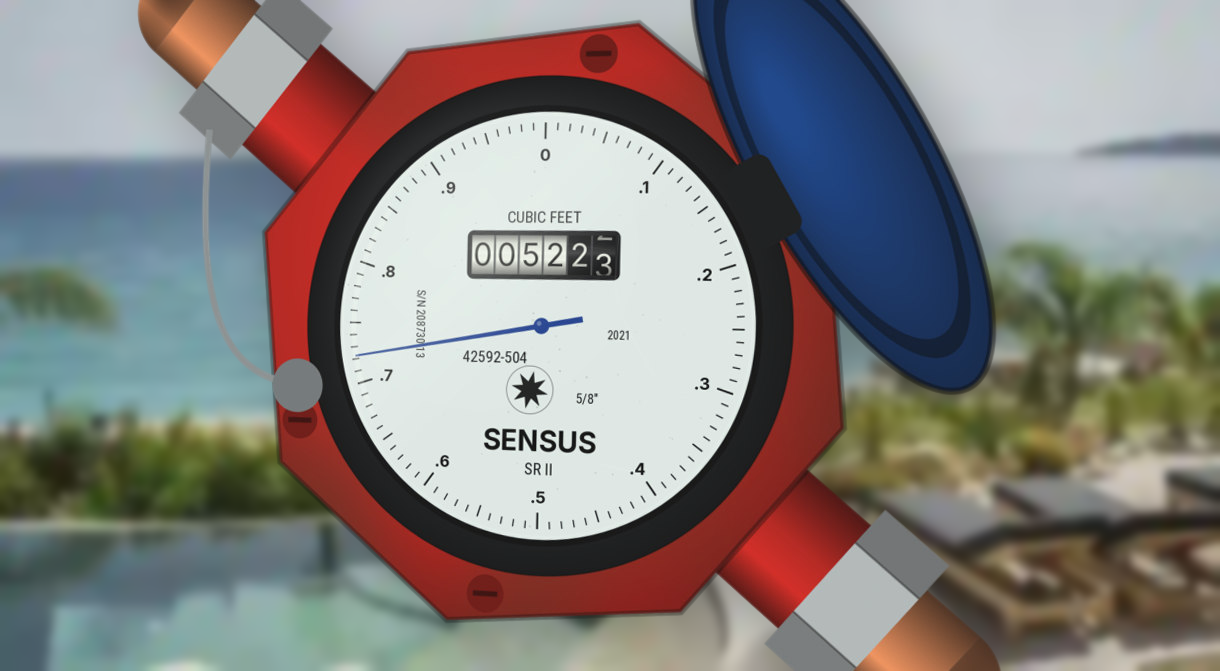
5222.72 ft³
